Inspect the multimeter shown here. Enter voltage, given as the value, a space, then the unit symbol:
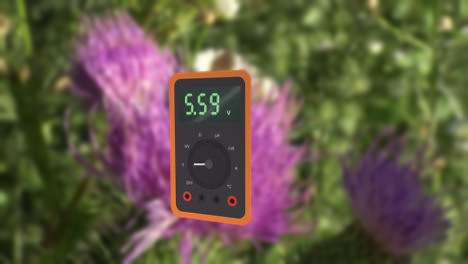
5.59 V
